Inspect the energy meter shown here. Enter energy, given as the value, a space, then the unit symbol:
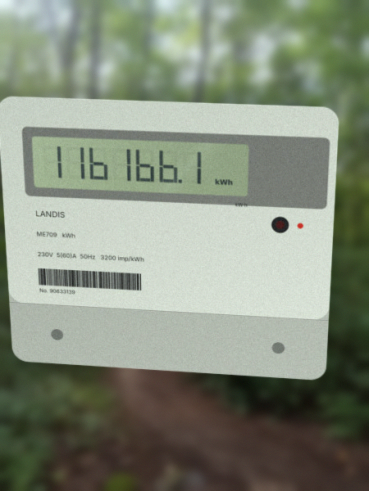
116166.1 kWh
